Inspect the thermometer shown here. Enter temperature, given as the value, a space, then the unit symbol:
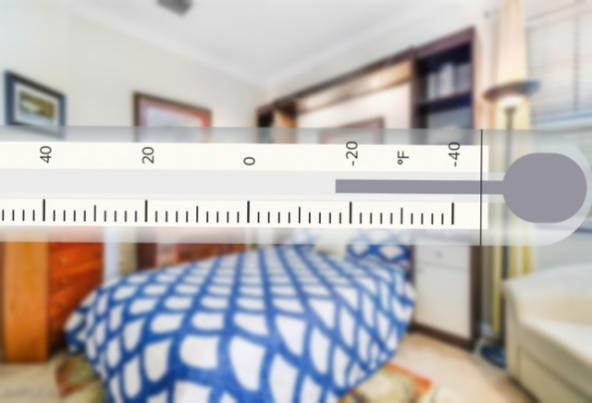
-17 °F
